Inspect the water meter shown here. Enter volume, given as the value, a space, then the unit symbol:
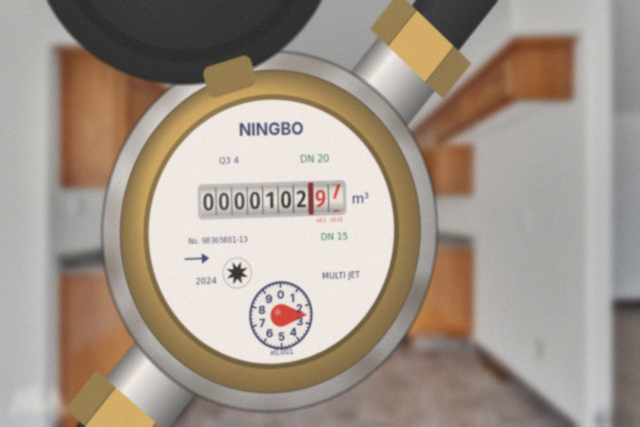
102.972 m³
